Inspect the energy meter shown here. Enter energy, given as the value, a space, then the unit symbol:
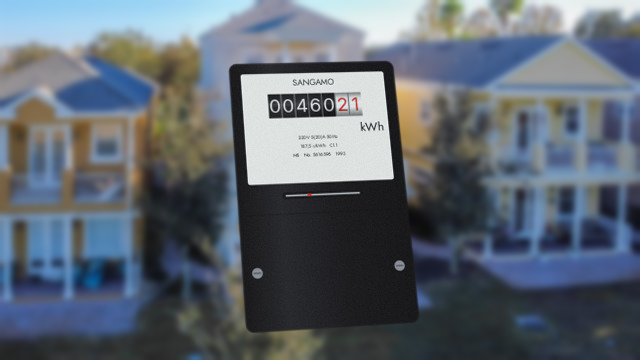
460.21 kWh
